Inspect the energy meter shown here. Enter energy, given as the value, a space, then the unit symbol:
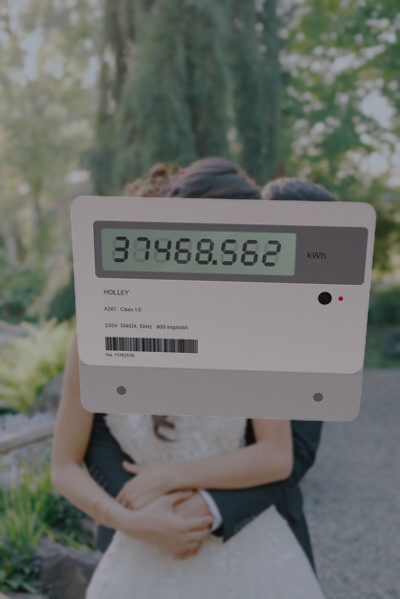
37468.562 kWh
